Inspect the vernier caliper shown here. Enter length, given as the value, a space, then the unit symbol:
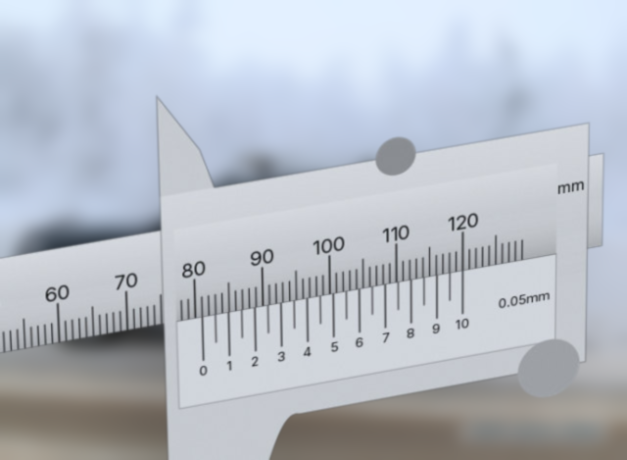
81.0 mm
